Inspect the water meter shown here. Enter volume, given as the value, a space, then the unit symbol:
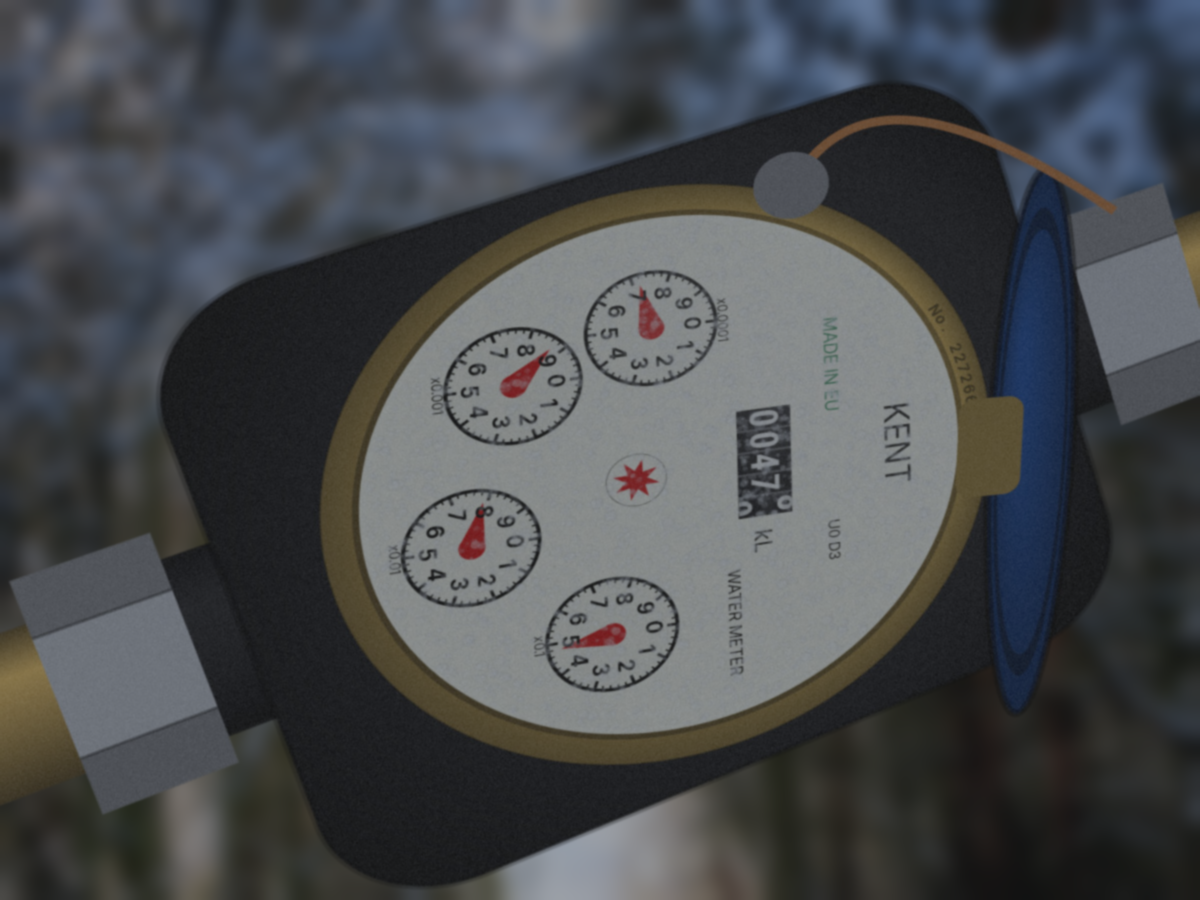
478.4787 kL
